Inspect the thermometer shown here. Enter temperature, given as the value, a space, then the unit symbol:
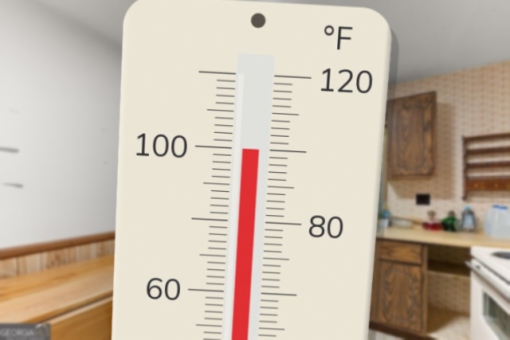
100 °F
